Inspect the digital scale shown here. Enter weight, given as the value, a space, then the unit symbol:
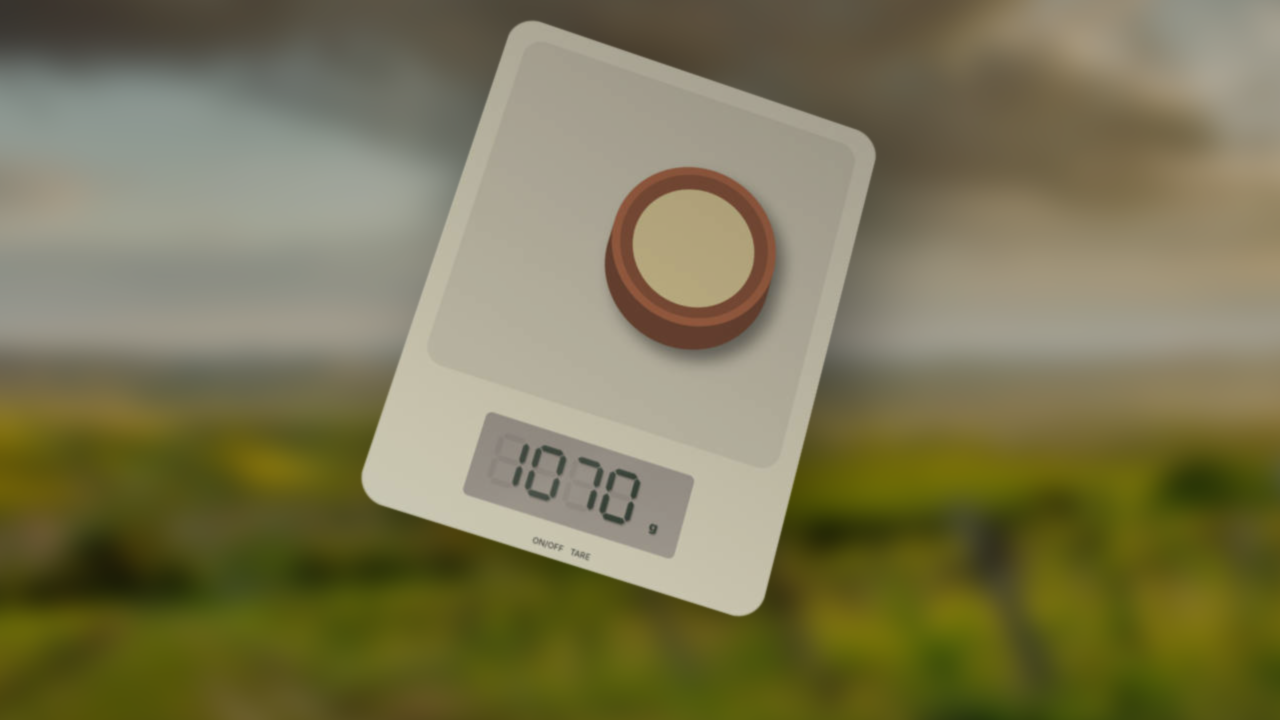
1070 g
